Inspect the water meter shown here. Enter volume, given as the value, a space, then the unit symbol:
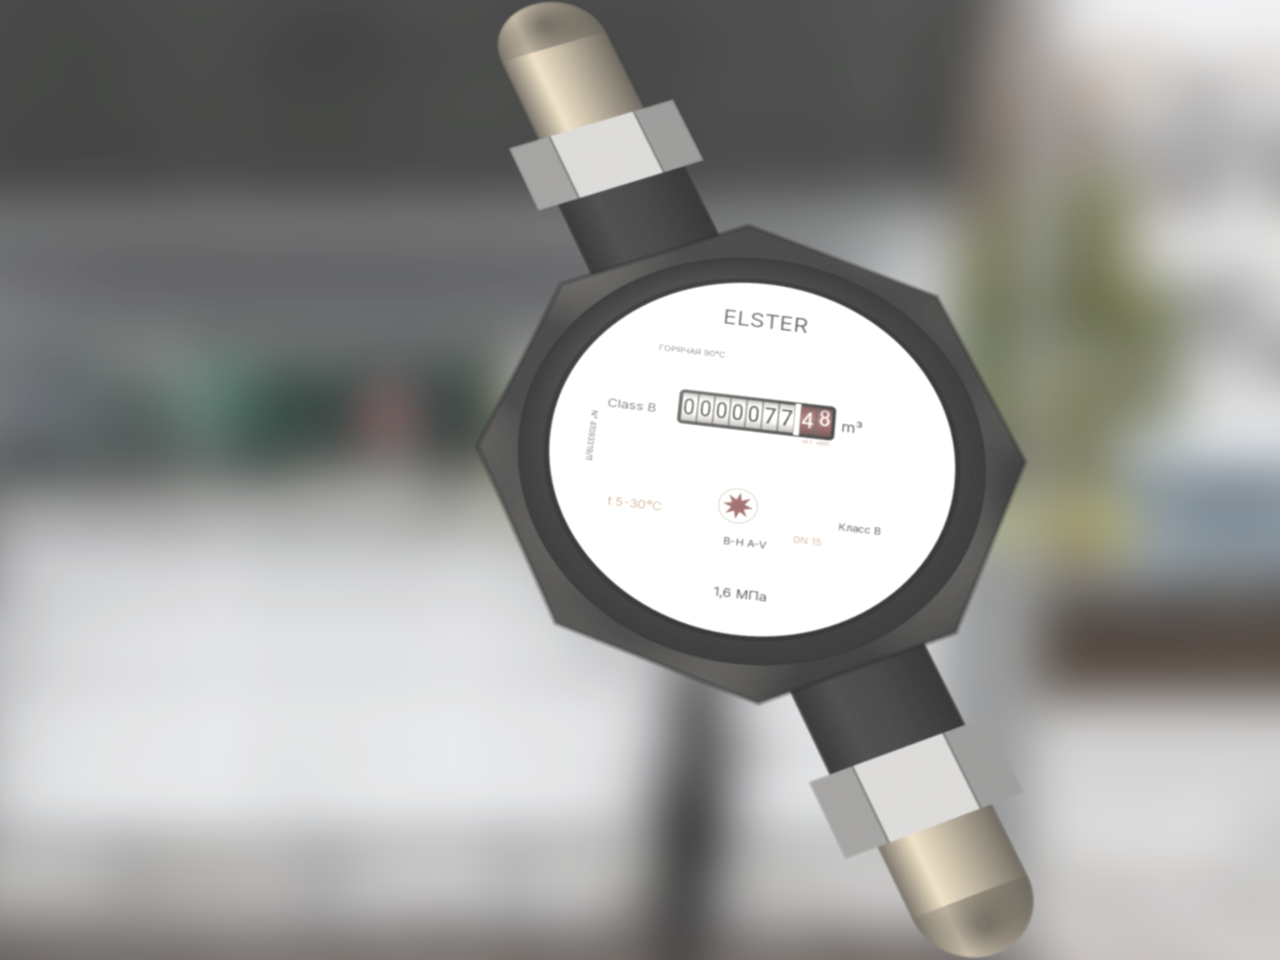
77.48 m³
